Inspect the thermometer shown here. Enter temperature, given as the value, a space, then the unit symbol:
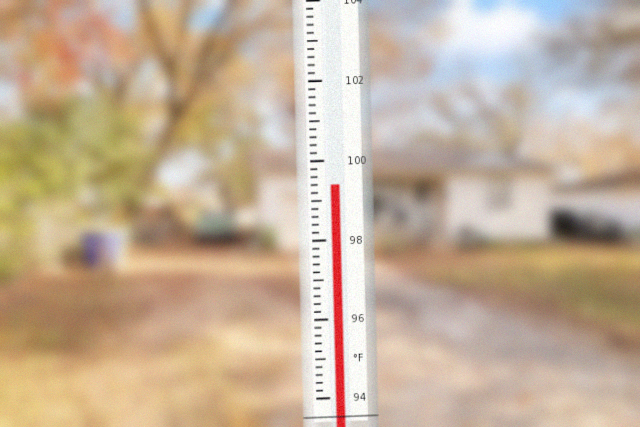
99.4 °F
